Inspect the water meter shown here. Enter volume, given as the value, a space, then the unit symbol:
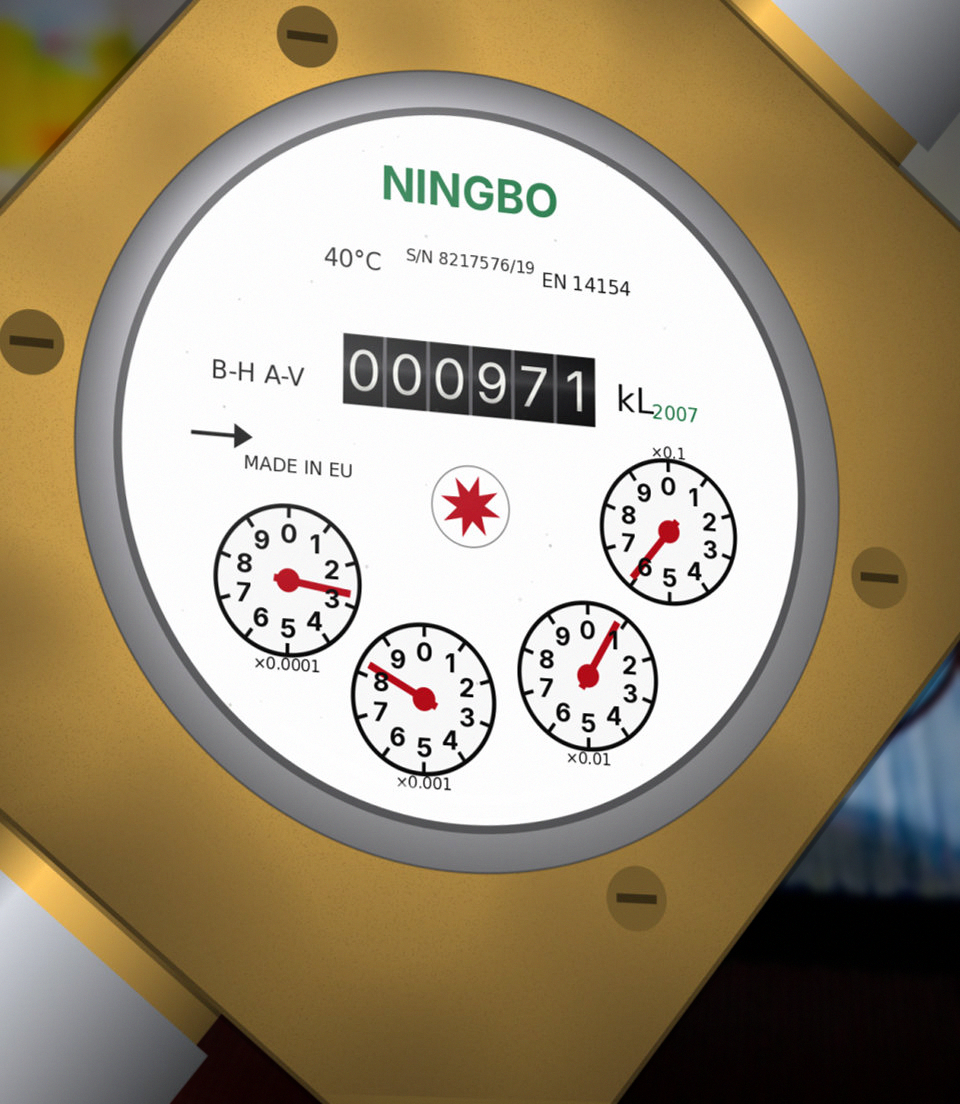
971.6082 kL
